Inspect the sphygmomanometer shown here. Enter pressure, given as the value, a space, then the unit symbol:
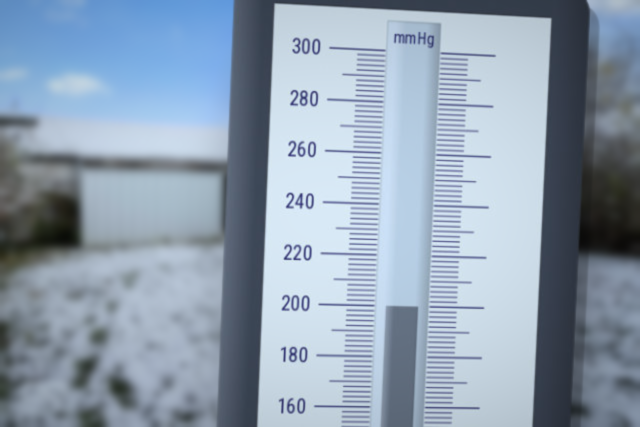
200 mmHg
